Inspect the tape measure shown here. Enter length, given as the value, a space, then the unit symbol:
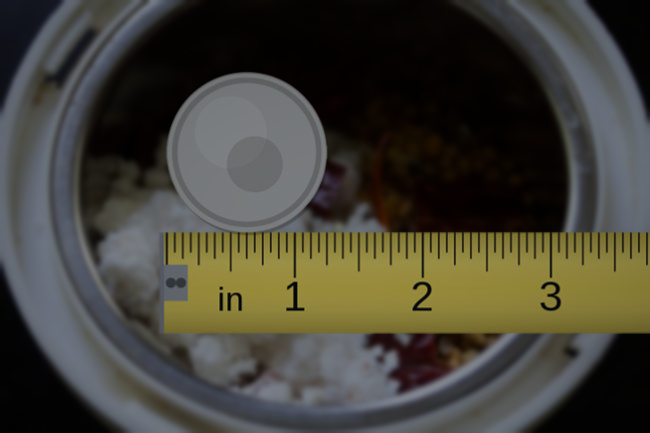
1.25 in
